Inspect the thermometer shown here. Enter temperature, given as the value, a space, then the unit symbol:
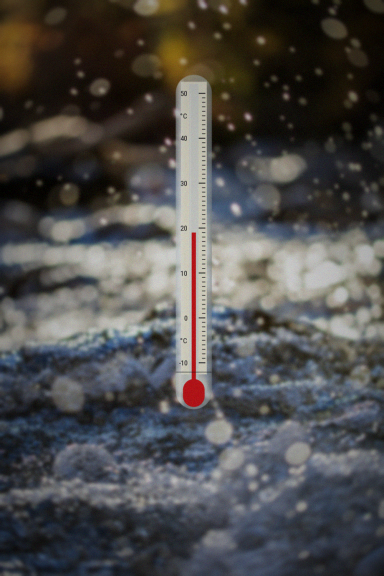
19 °C
